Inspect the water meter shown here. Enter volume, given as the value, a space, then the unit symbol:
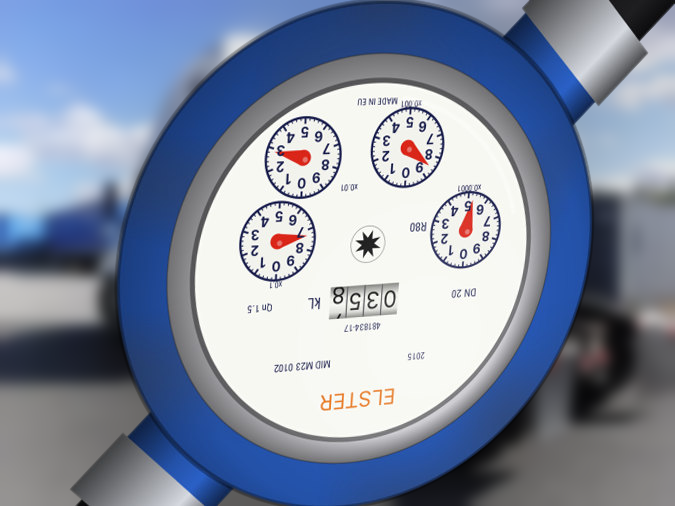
357.7285 kL
